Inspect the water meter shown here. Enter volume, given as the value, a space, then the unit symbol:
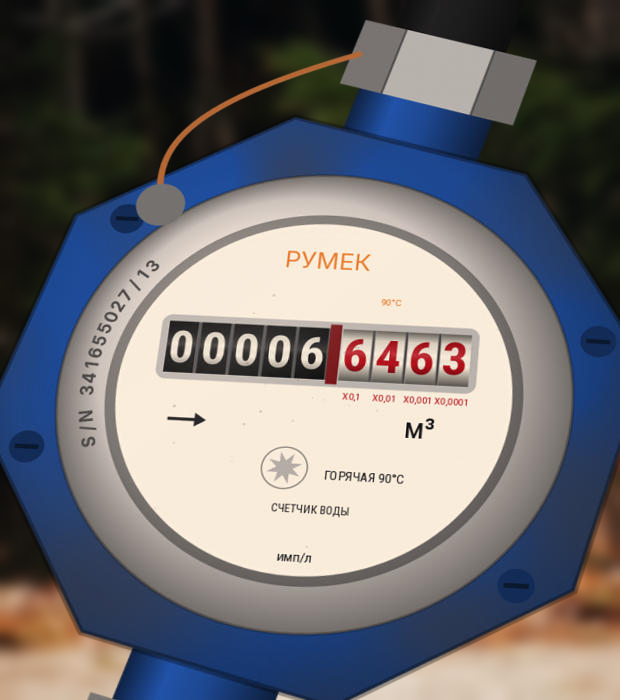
6.6463 m³
